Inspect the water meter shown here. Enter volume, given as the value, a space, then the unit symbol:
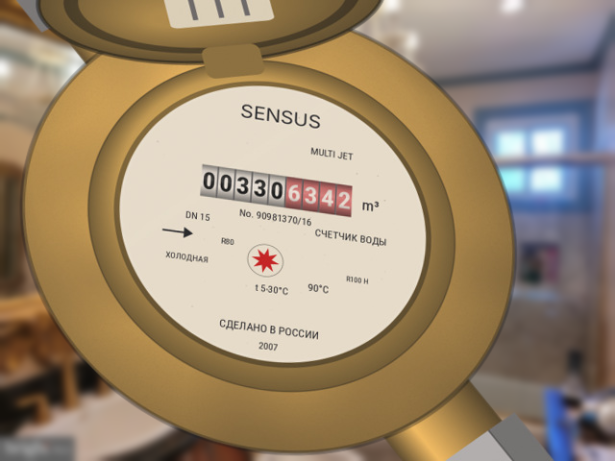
330.6342 m³
